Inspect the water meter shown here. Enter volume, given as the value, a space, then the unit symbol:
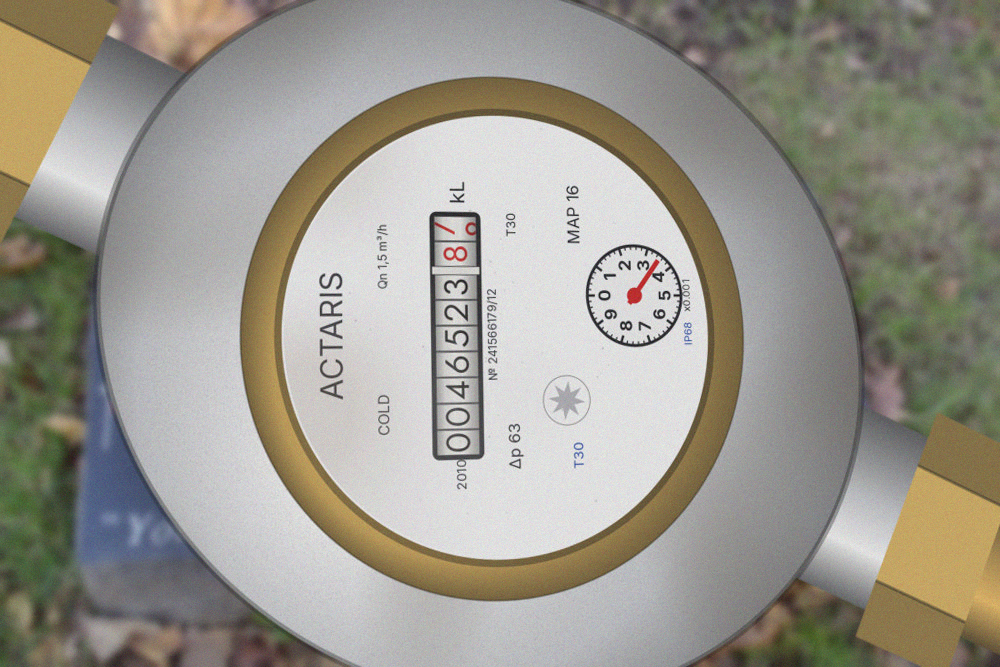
46523.873 kL
